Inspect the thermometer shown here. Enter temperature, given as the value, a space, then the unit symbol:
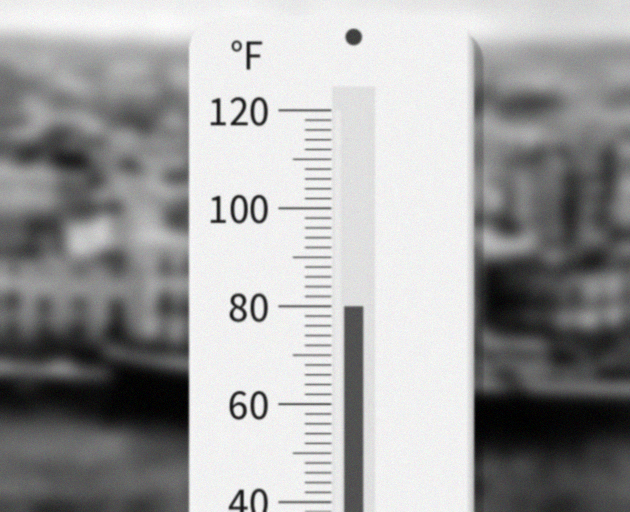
80 °F
